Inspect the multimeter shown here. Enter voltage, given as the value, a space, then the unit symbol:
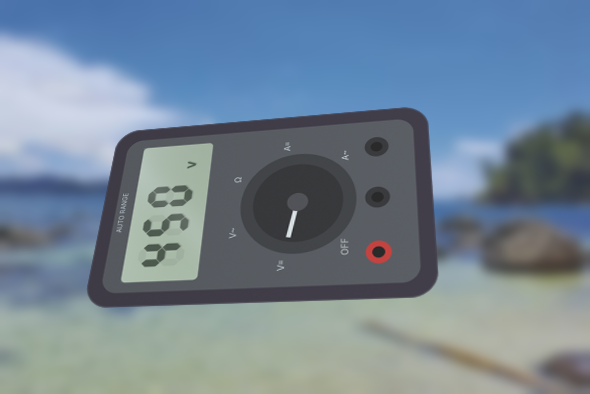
450 V
